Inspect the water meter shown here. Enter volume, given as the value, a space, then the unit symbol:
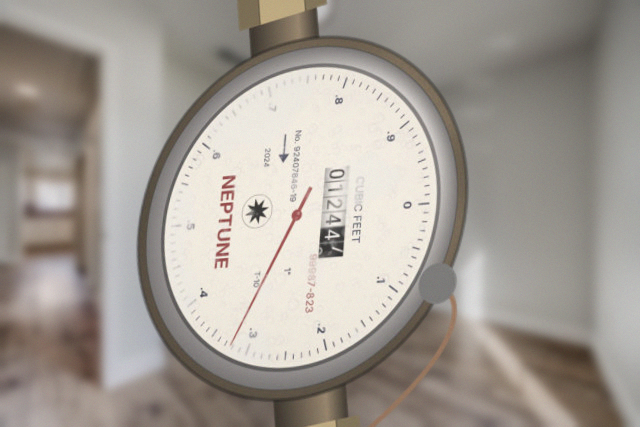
12447.32 ft³
